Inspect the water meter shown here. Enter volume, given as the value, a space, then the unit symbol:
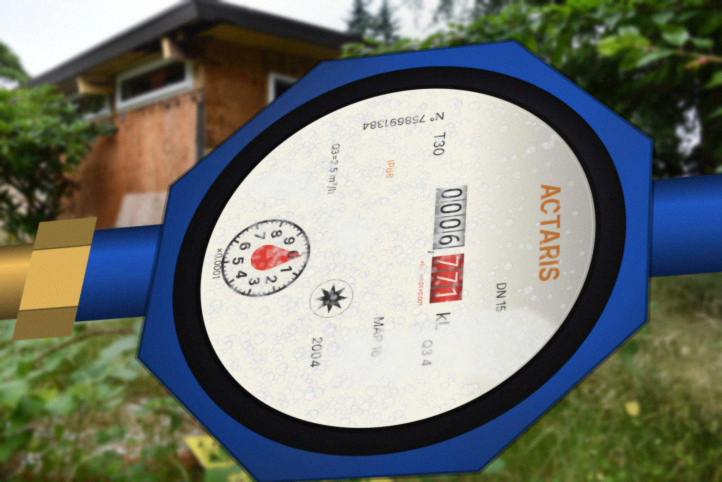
6.7710 kL
